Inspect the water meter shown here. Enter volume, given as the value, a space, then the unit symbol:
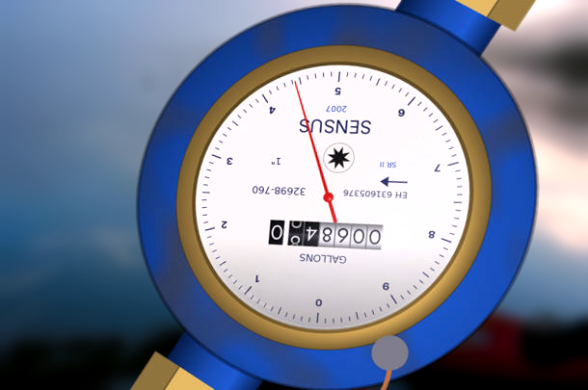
68484.4 gal
